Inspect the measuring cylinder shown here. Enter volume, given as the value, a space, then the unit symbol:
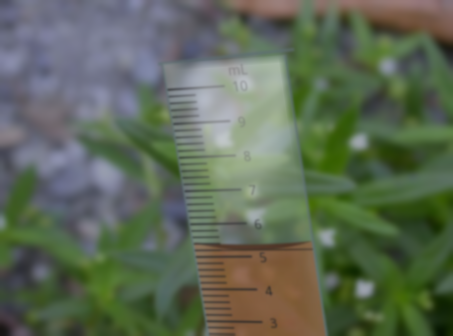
5.2 mL
